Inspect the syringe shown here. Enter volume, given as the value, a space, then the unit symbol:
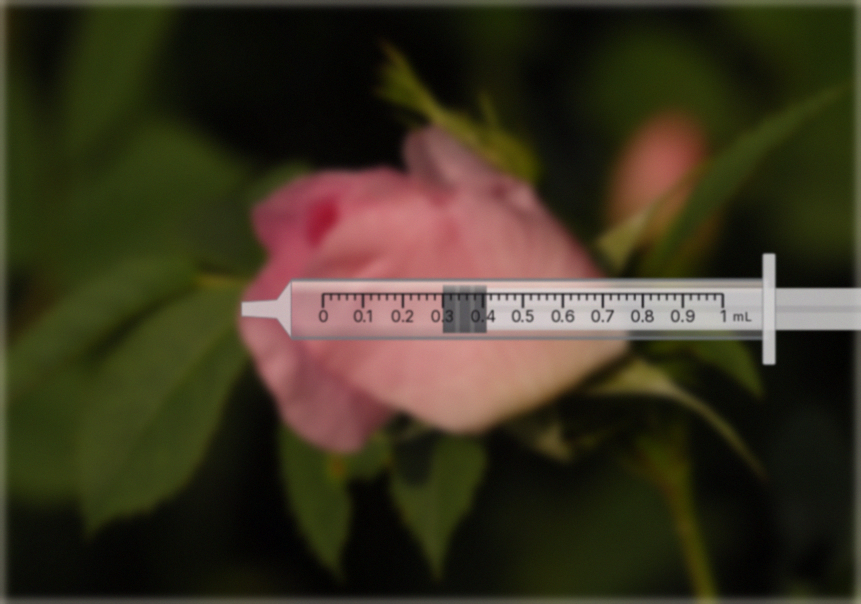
0.3 mL
